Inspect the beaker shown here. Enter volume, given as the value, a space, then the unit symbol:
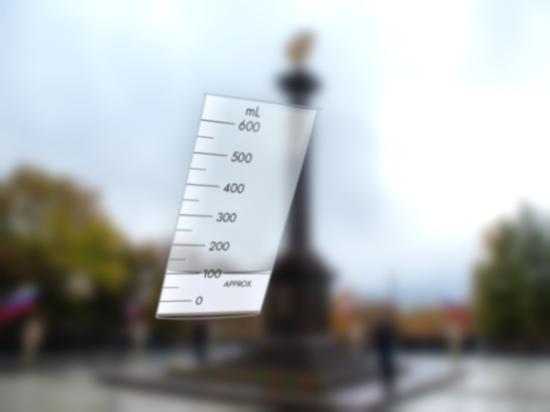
100 mL
